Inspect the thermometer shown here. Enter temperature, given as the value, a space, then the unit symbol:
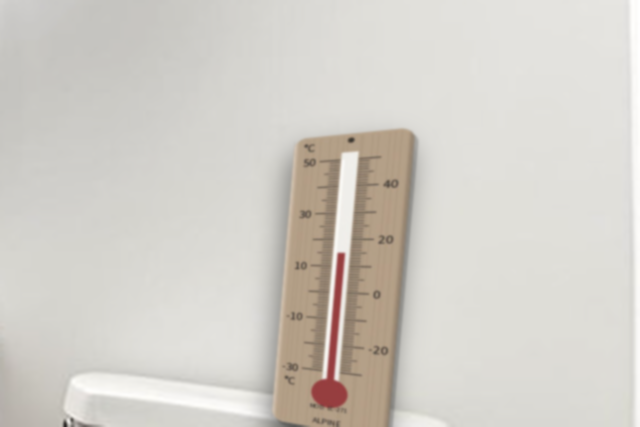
15 °C
